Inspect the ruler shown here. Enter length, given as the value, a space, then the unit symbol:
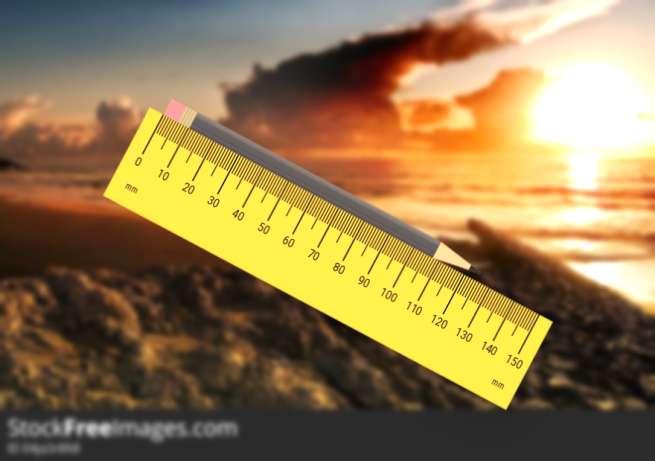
125 mm
